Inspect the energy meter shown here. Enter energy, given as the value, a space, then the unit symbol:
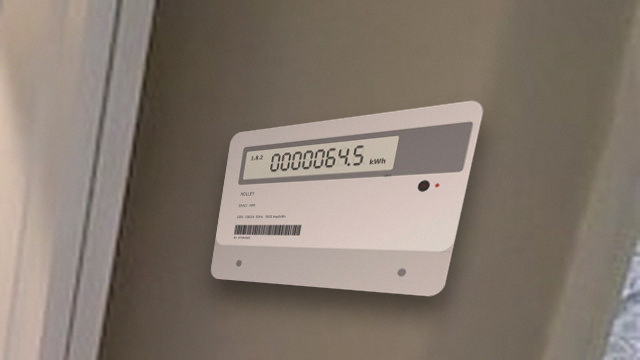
64.5 kWh
